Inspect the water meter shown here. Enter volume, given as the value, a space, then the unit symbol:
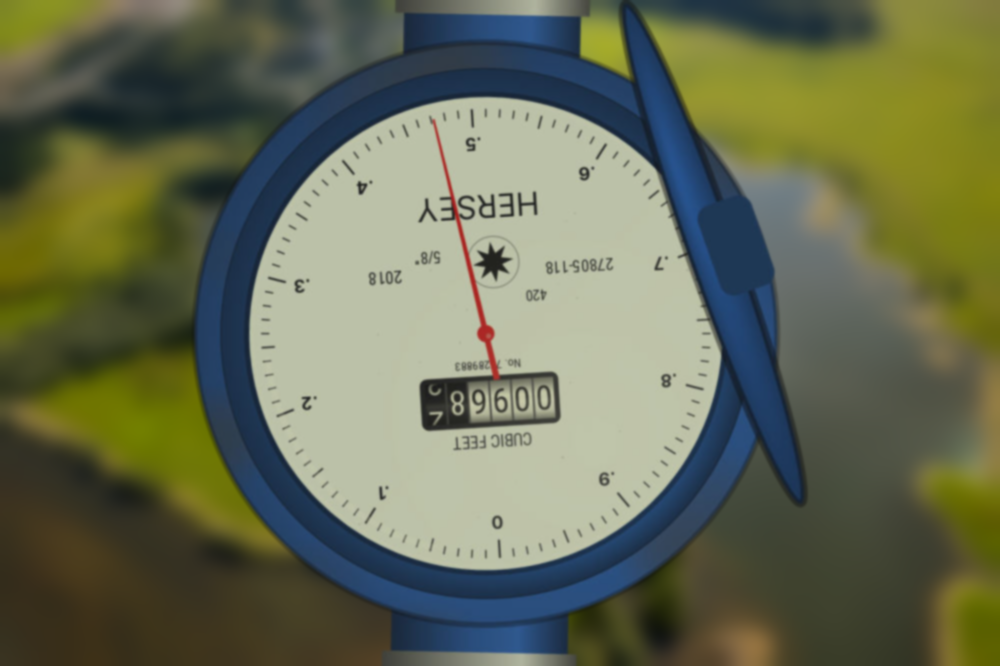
9682.47 ft³
